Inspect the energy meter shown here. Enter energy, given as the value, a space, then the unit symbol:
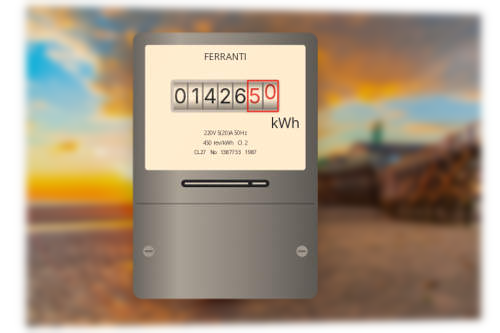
1426.50 kWh
